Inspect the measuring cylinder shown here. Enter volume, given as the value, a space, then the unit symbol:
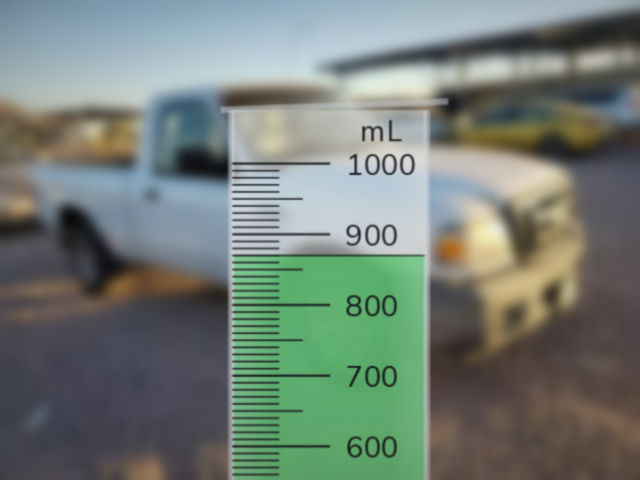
870 mL
